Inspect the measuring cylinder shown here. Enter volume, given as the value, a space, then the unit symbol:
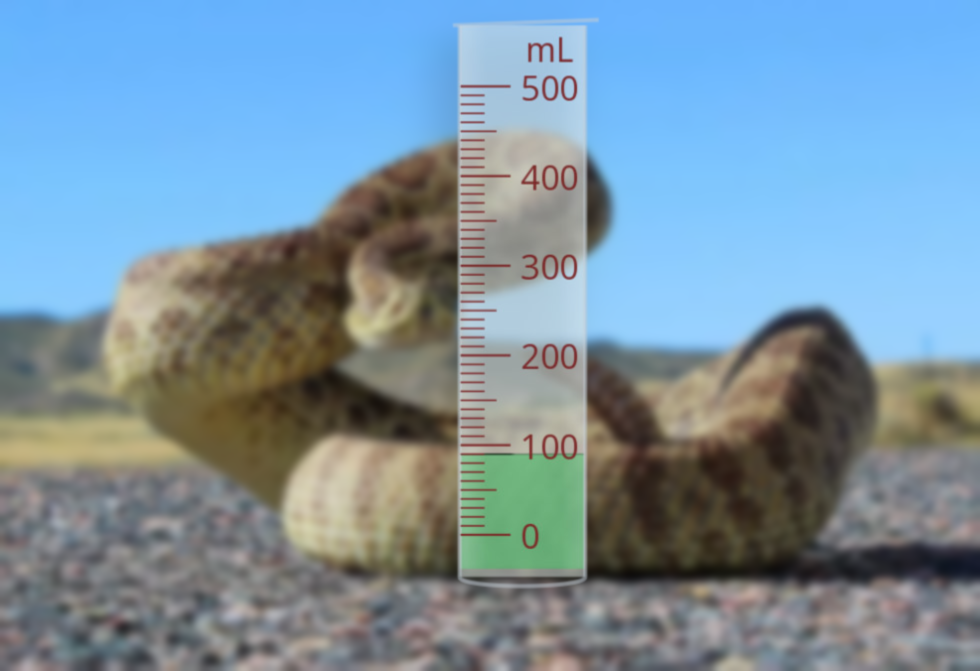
90 mL
